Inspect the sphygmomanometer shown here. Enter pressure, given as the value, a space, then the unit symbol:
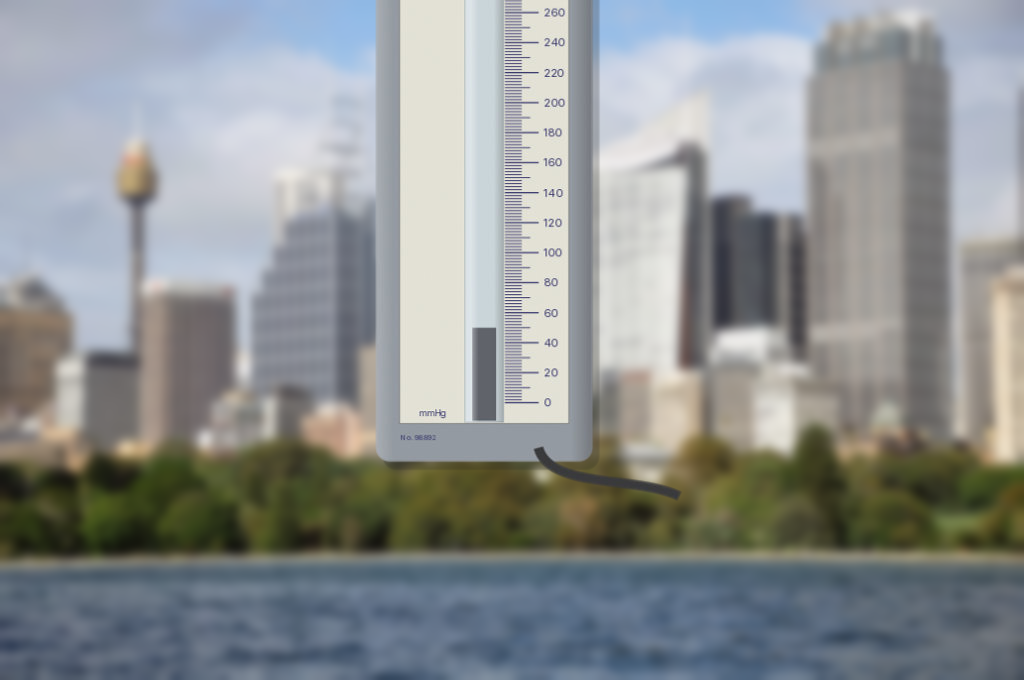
50 mmHg
